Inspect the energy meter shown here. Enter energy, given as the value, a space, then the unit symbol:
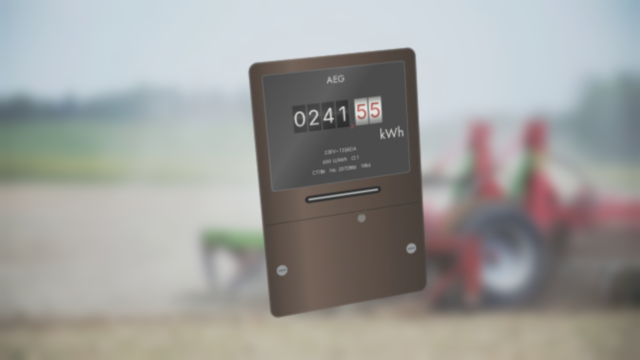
241.55 kWh
